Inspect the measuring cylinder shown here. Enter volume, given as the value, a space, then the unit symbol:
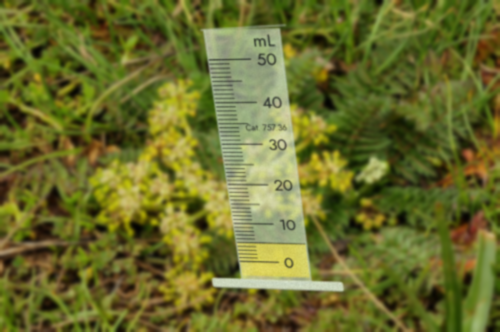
5 mL
